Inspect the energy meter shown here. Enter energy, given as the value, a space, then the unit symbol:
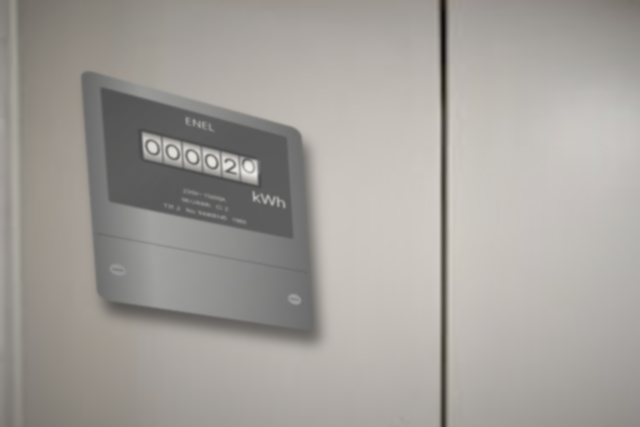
20 kWh
